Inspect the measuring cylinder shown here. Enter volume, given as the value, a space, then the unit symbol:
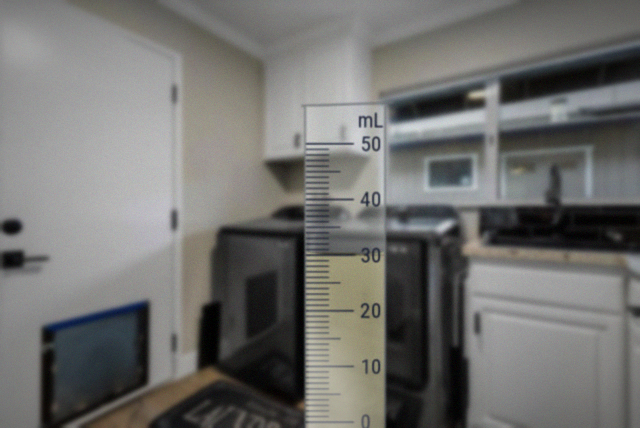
30 mL
